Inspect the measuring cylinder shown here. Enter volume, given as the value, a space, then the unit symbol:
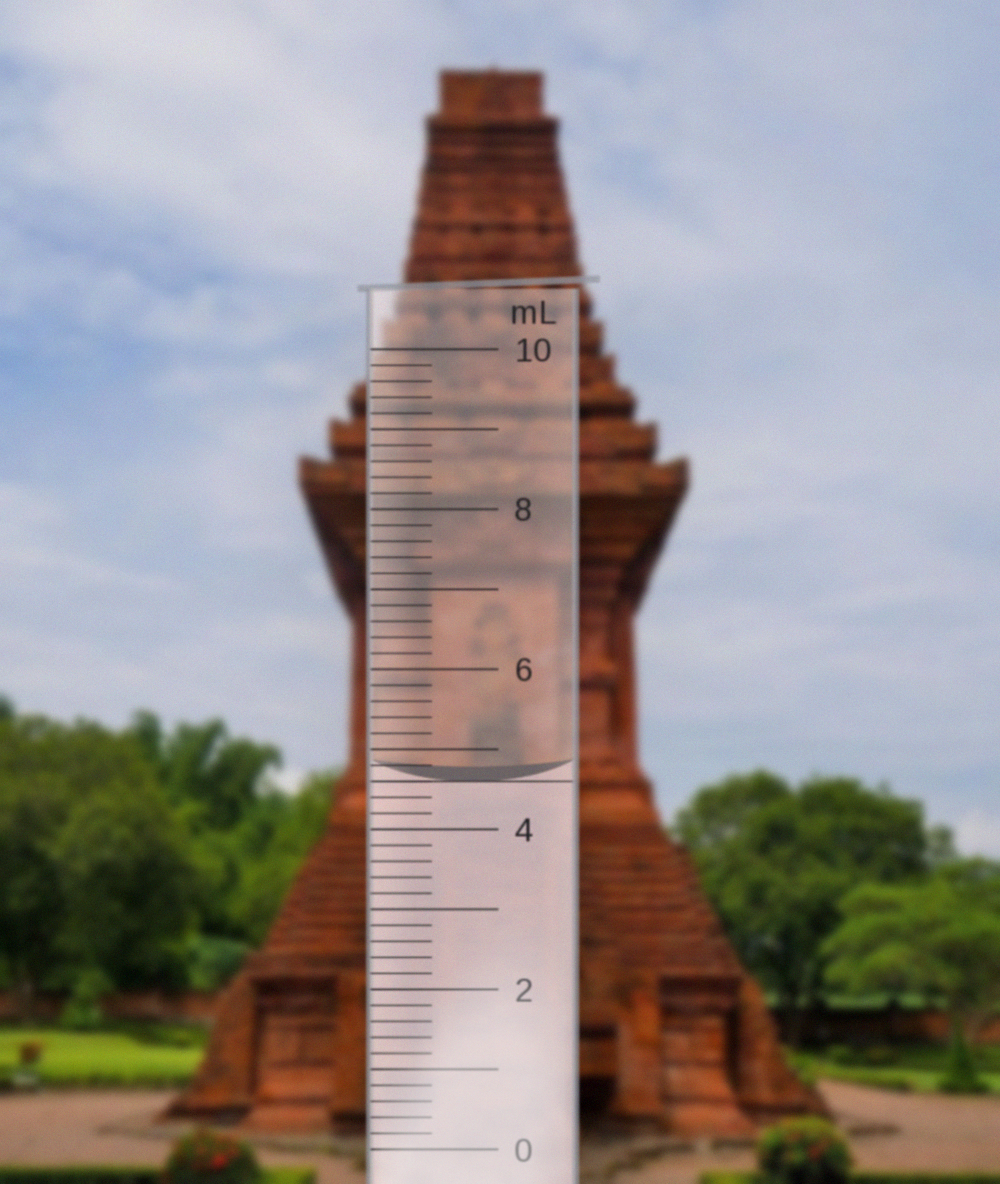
4.6 mL
